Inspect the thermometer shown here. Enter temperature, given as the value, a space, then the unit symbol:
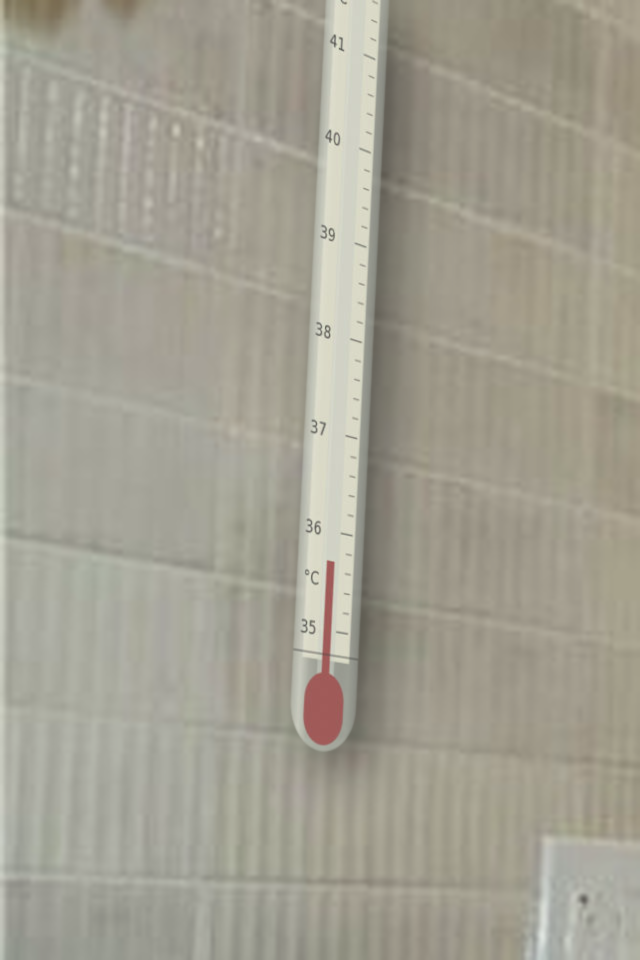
35.7 °C
